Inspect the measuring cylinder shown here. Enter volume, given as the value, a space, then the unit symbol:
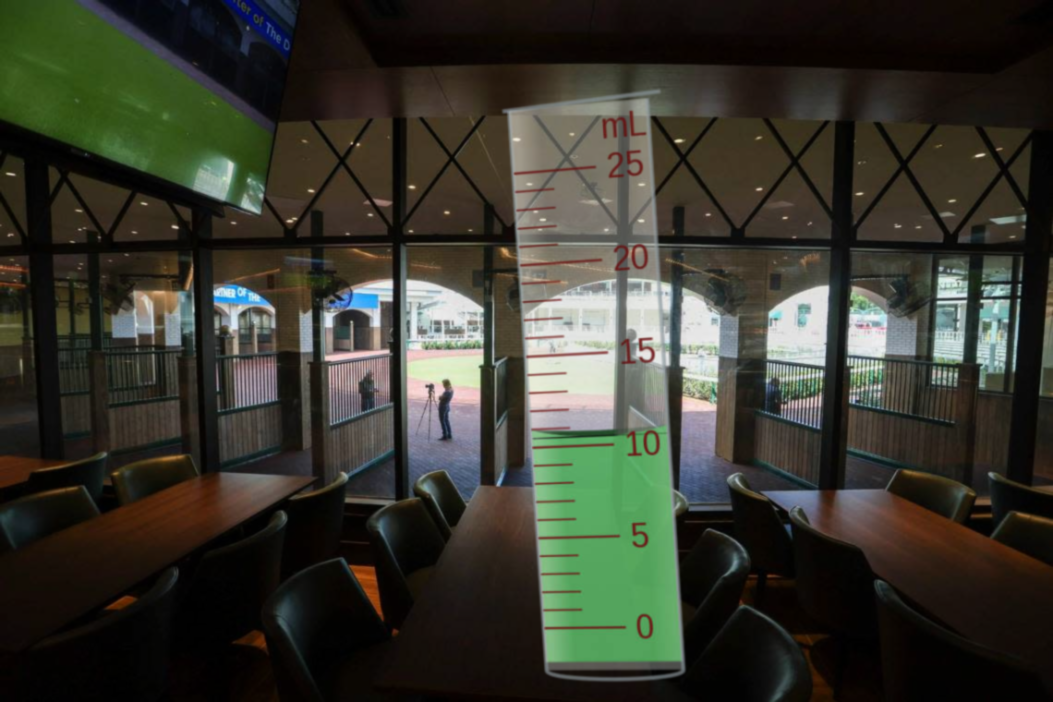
10.5 mL
